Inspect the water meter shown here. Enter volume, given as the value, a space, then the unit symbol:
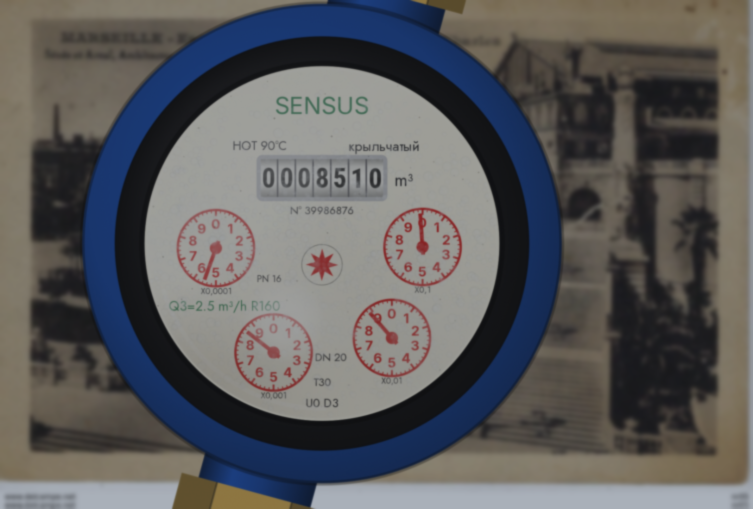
8509.9885 m³
